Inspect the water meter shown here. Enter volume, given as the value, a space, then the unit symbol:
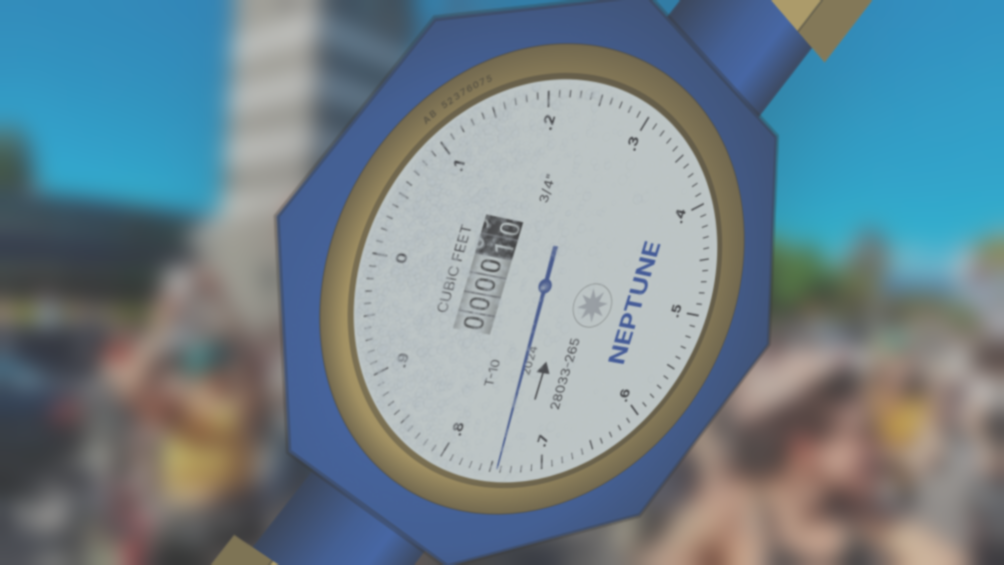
9.74 ft³
